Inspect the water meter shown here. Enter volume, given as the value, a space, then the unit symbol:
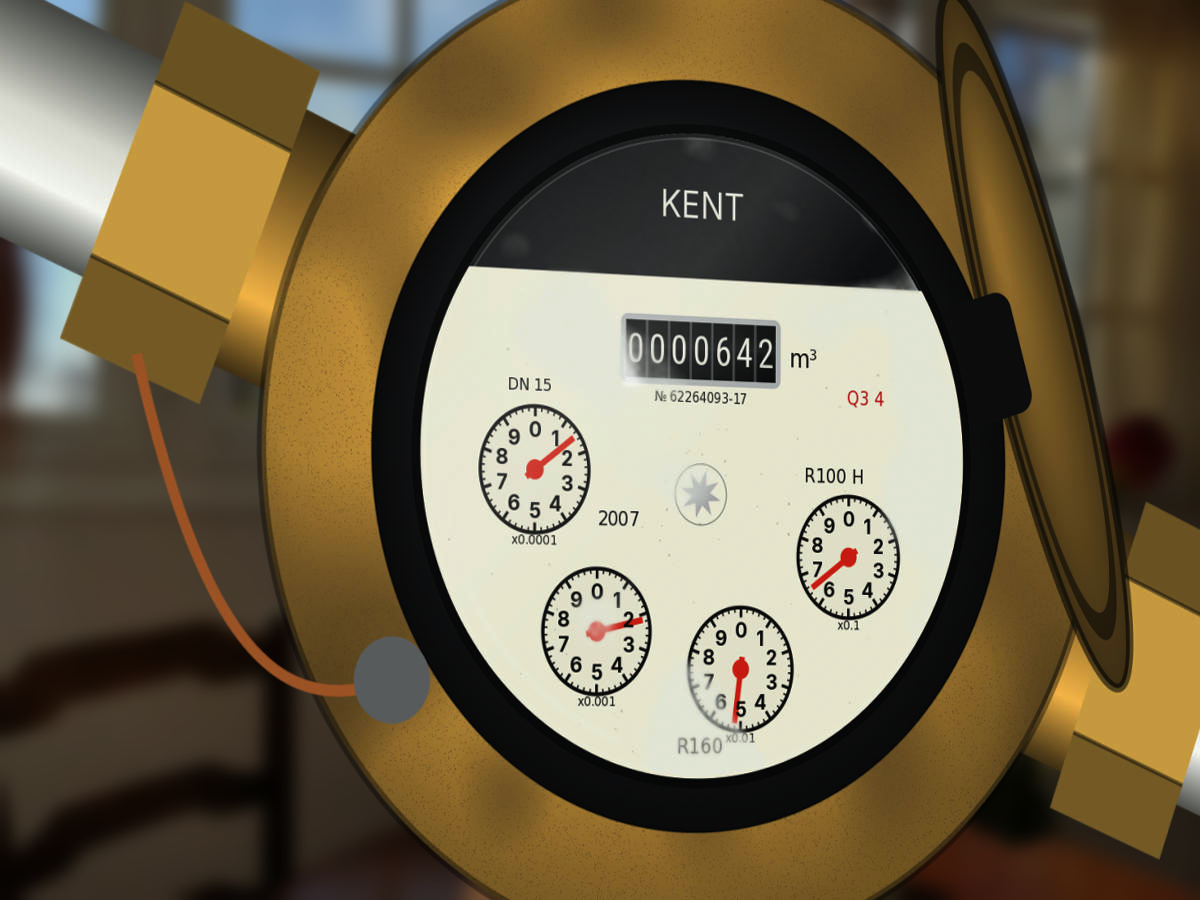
642.6521 m³
